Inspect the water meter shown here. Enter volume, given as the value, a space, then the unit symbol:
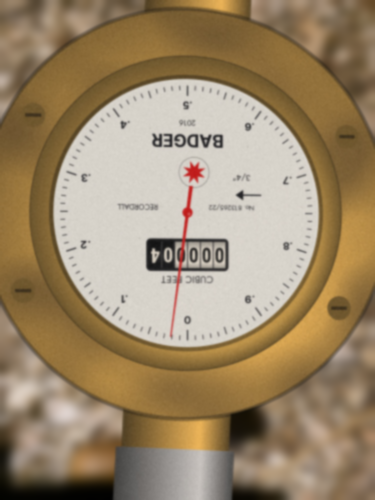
4.02 ft³
